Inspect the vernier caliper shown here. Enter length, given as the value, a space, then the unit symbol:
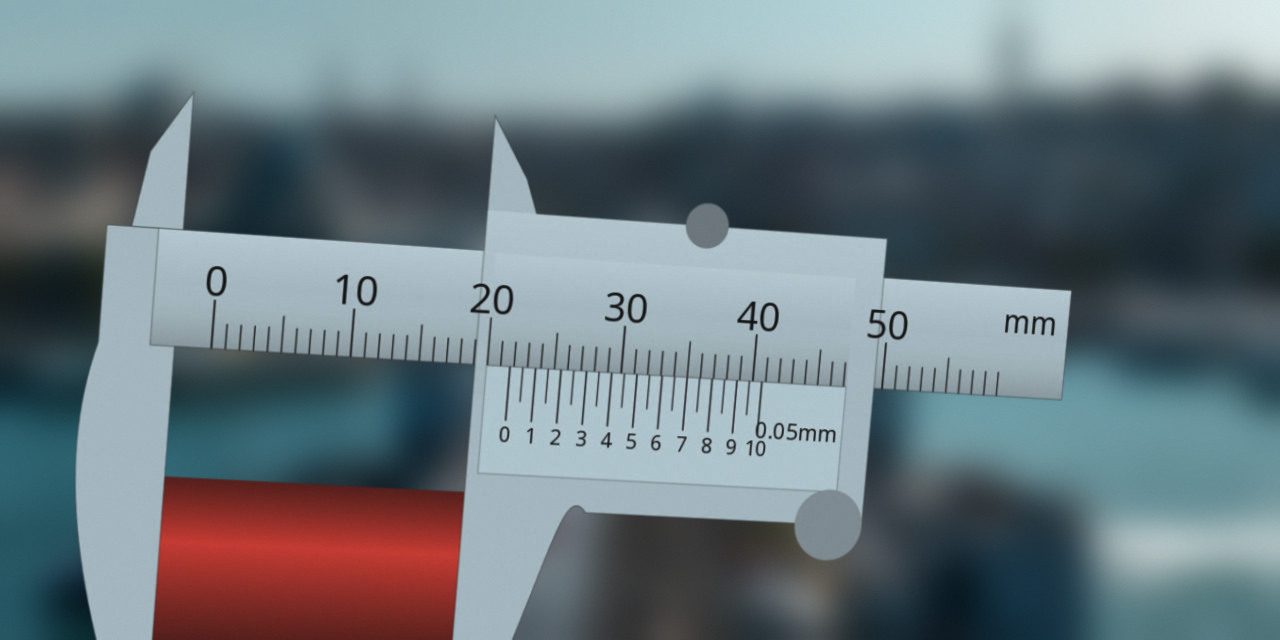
21.7 mm
